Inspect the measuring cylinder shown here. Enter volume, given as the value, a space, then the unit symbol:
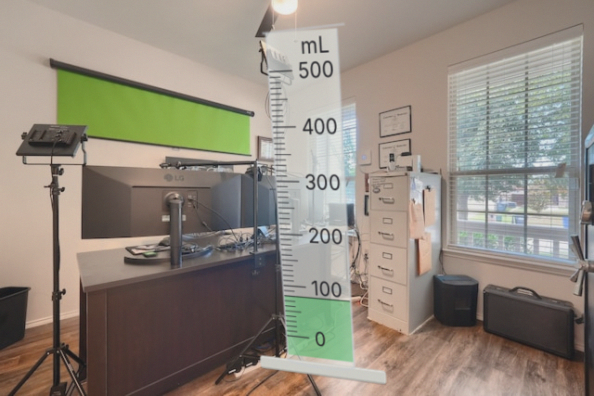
80 mL
